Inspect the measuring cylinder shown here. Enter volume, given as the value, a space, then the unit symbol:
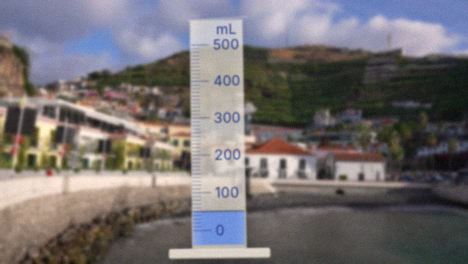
50 mL
